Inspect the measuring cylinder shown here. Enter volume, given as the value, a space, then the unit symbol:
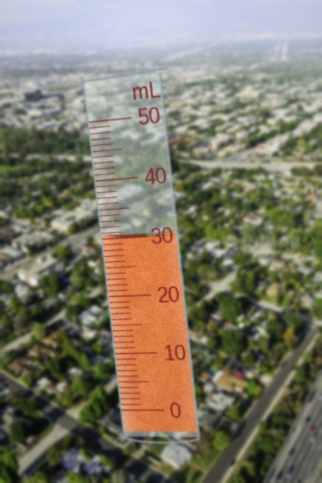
30 mL
